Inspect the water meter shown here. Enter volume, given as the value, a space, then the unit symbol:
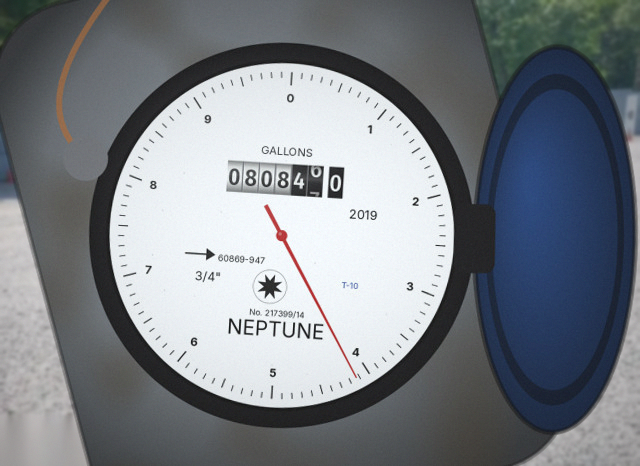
808464.1 gal
